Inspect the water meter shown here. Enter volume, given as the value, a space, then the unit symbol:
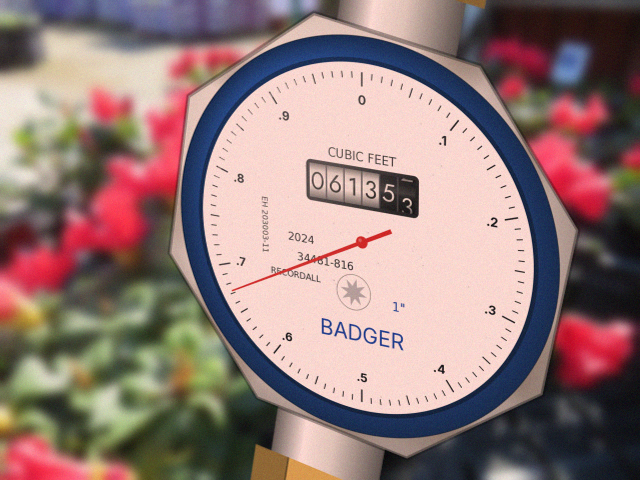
61352.67 ft³
